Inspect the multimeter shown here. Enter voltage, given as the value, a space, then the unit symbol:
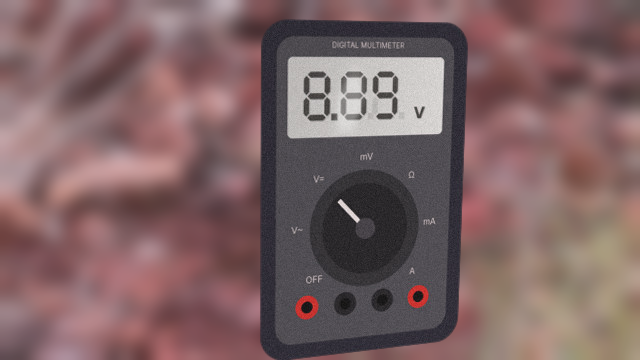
8.89 V
